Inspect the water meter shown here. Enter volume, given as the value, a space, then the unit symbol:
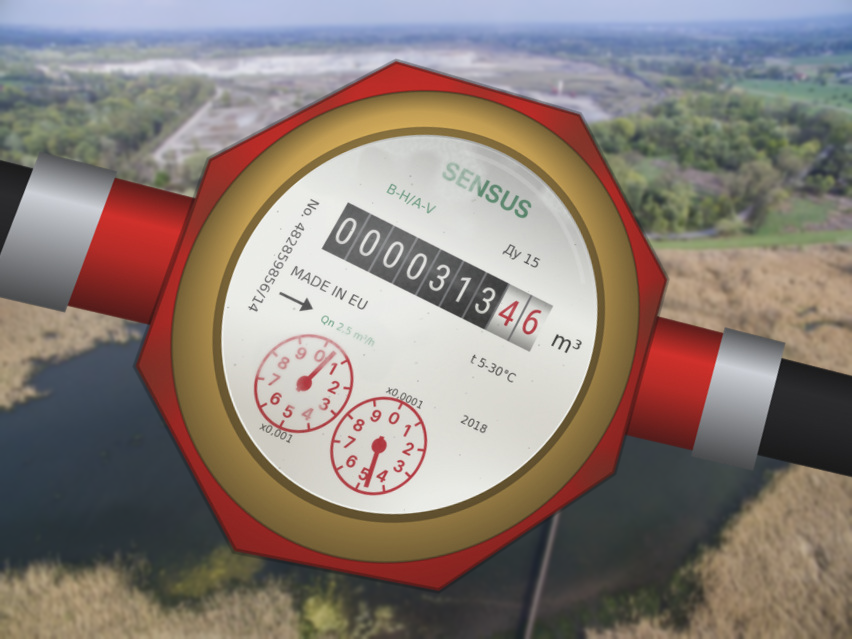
313.4604 m³
